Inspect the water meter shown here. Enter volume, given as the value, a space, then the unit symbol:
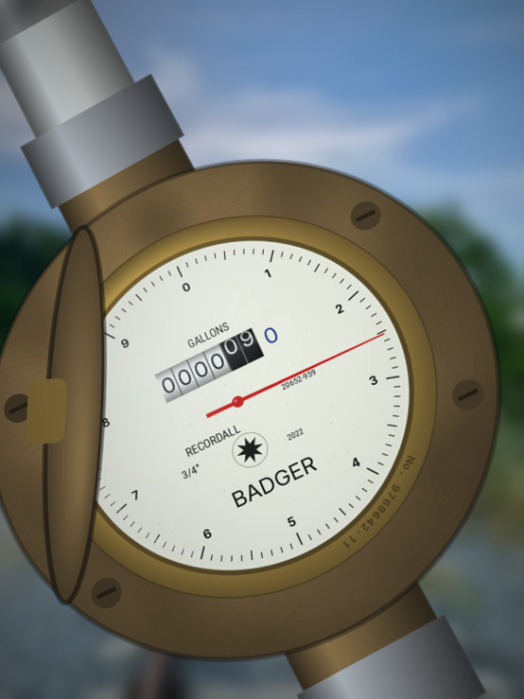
92.5 gal
